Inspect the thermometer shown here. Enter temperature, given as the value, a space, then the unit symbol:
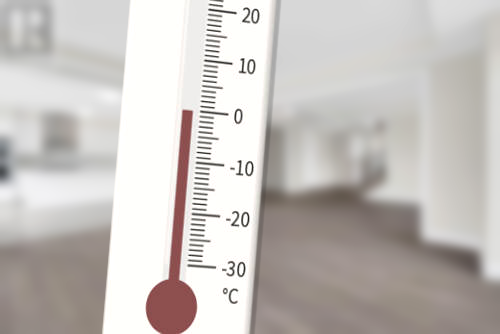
0 °C
